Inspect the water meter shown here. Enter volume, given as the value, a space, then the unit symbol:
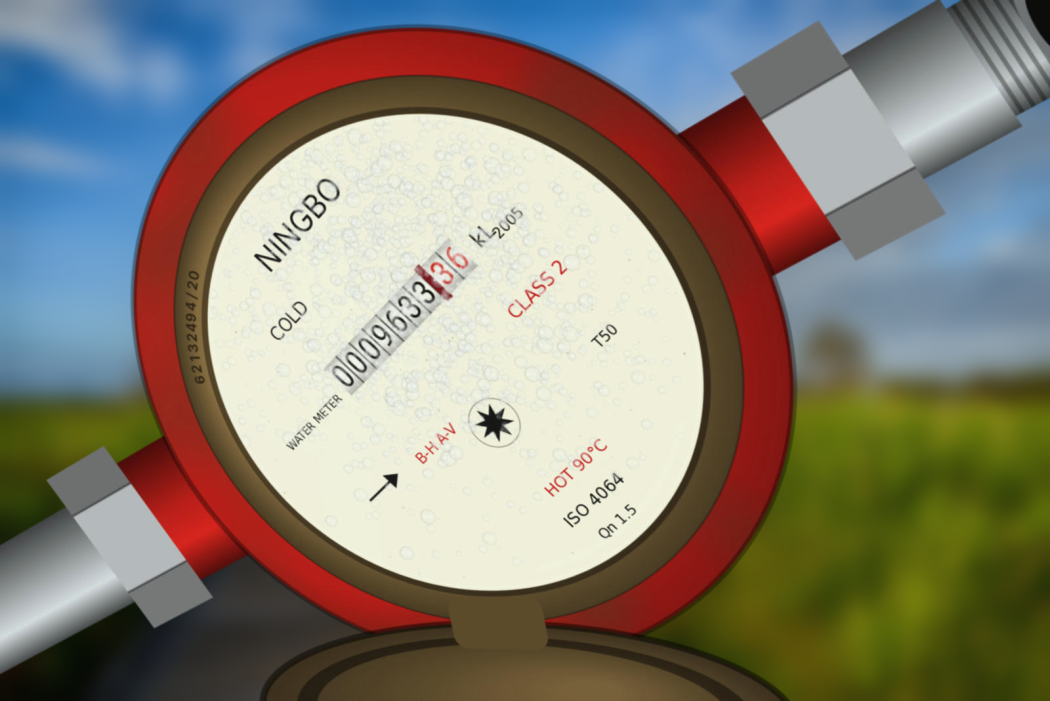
9633.36 kL
